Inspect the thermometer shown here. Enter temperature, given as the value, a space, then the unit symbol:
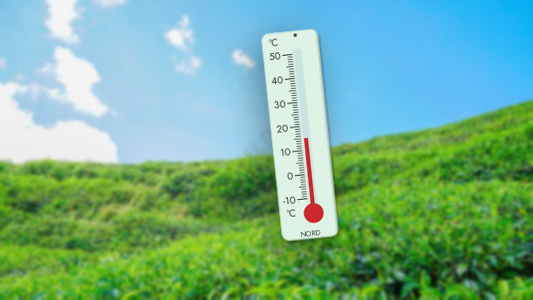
15 °C
